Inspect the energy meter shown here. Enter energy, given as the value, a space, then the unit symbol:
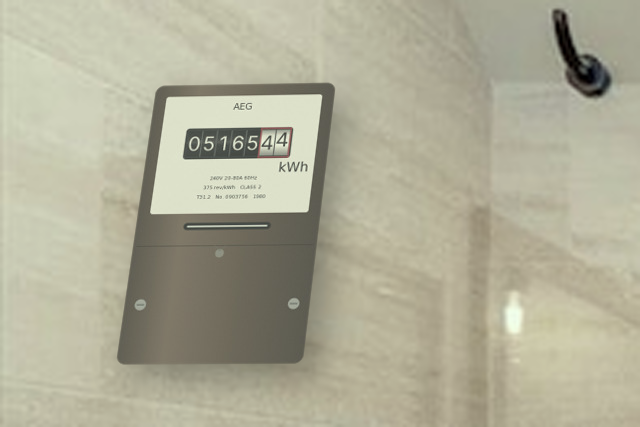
5165.44 kWh
